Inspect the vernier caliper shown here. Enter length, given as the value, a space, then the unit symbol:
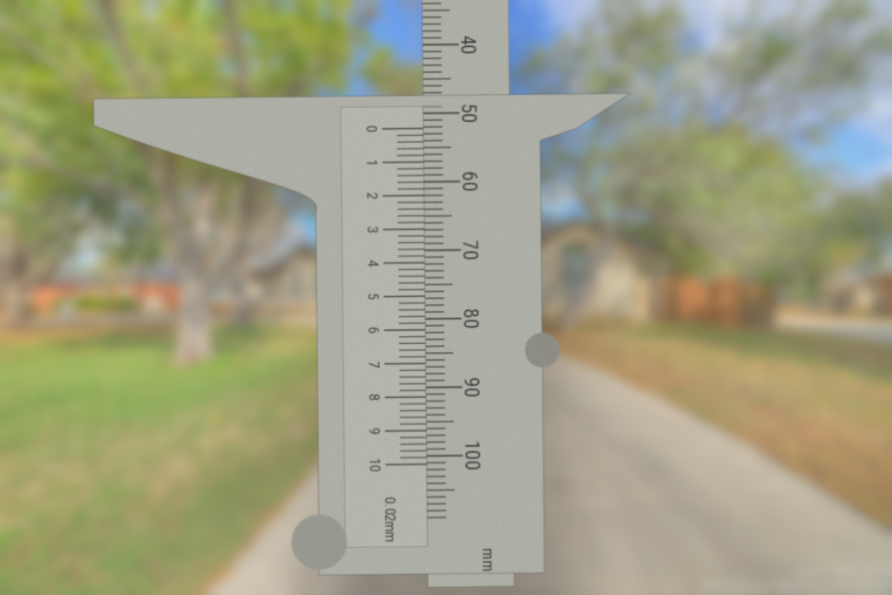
52.2 mm
